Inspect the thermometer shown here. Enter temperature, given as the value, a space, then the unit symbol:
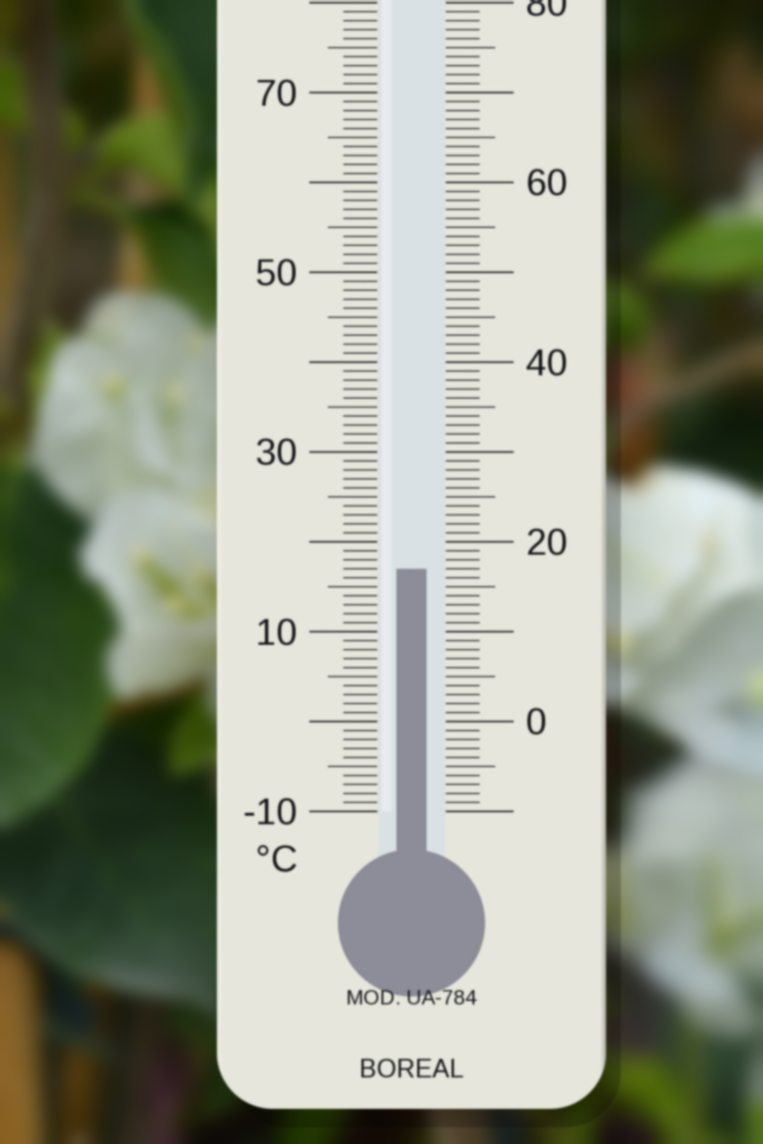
17 °C
